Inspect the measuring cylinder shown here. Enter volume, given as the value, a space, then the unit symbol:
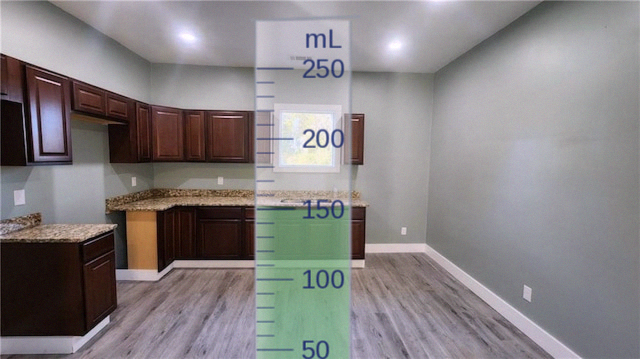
150 mL
